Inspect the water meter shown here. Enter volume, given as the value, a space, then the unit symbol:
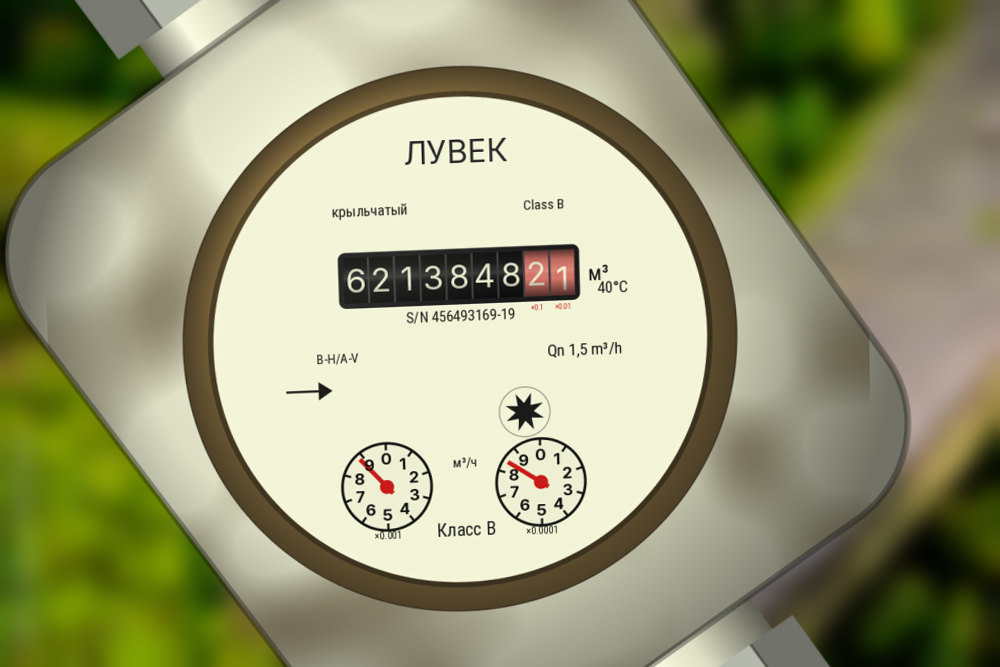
6213848.2088 m³
